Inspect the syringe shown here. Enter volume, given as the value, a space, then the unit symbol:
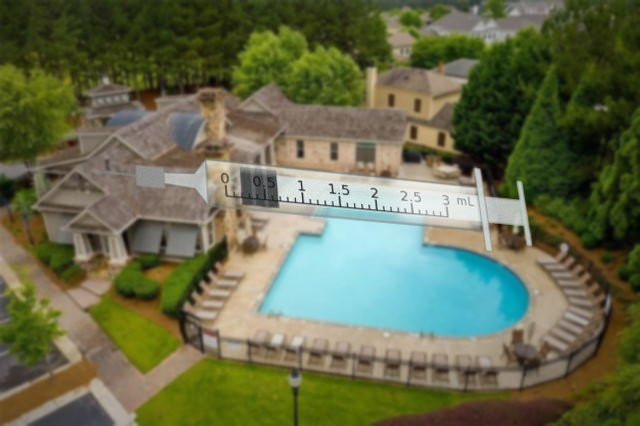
0.2 mL
